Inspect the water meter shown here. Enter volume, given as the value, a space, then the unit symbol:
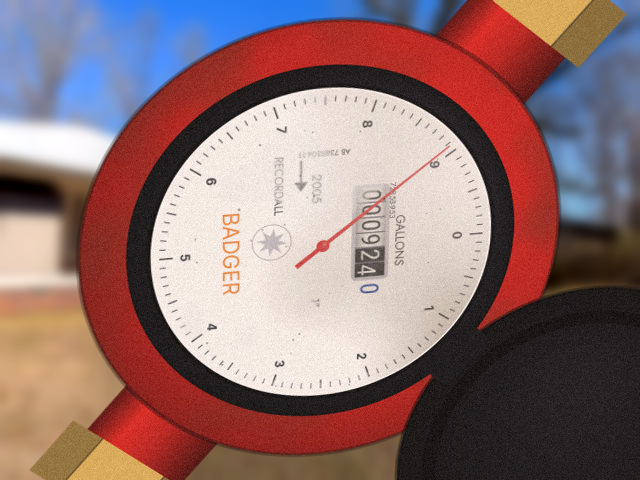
9238.9 gal
